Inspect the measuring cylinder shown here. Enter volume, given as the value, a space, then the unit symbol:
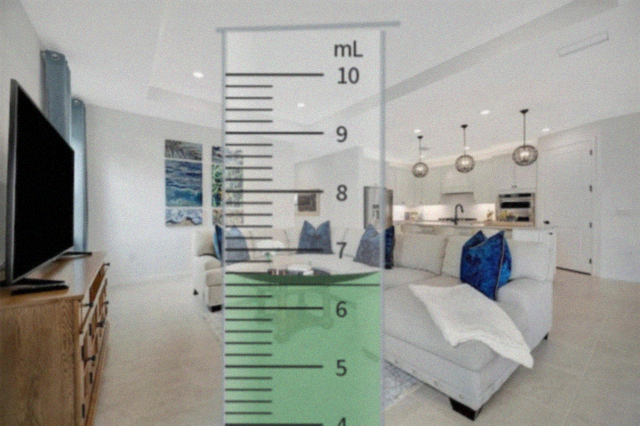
6.4 mL
